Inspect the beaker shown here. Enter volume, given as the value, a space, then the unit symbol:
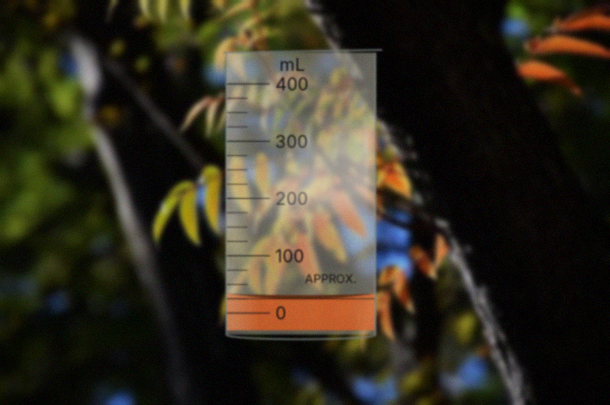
25 mL
